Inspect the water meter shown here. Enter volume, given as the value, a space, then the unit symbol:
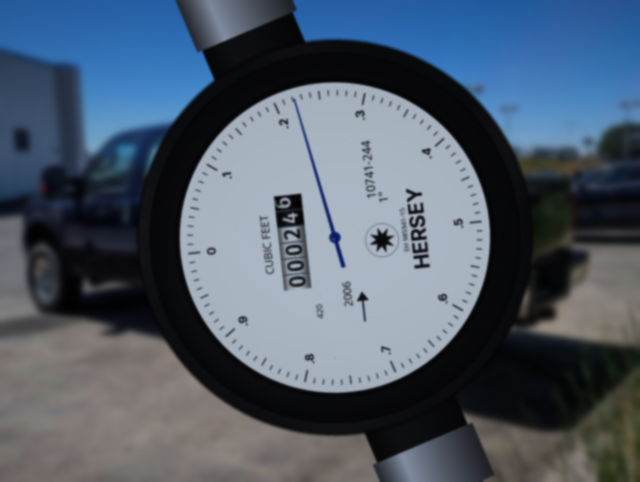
246.22 ft³
